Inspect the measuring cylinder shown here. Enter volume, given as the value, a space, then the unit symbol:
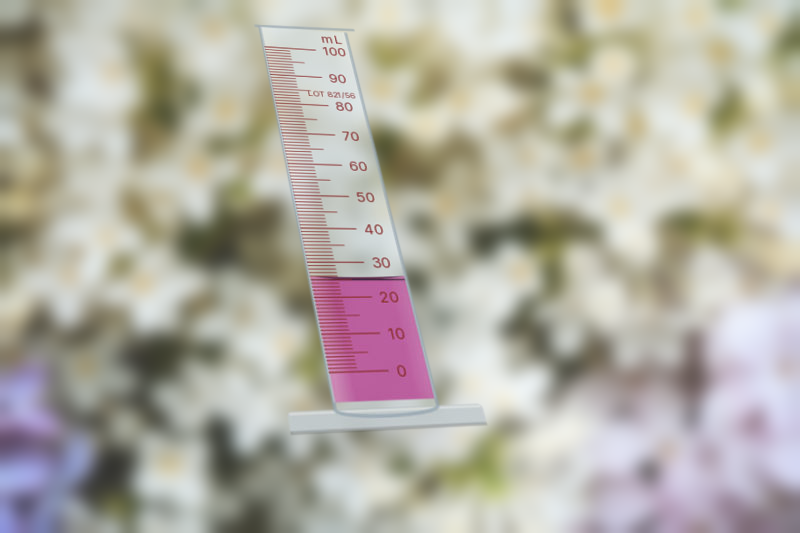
25 mL
